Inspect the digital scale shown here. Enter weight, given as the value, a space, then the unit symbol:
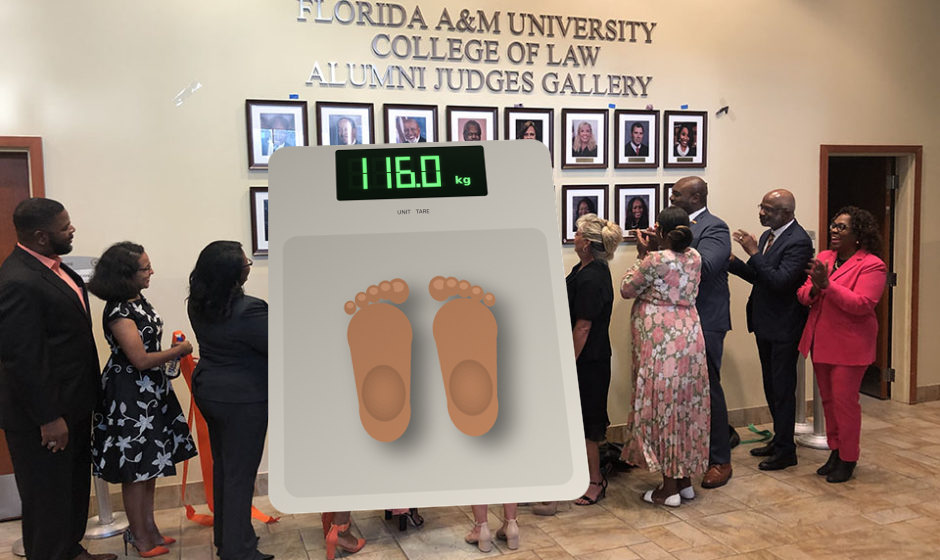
116.0 kg
